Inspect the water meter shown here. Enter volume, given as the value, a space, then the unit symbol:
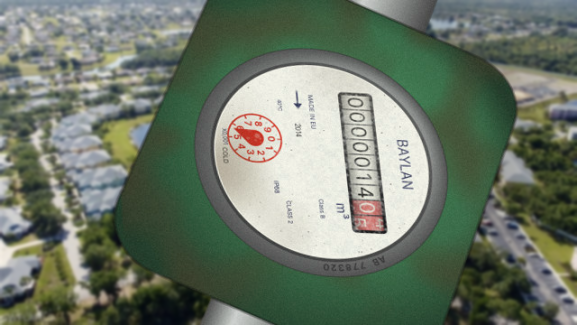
14.045 m³
